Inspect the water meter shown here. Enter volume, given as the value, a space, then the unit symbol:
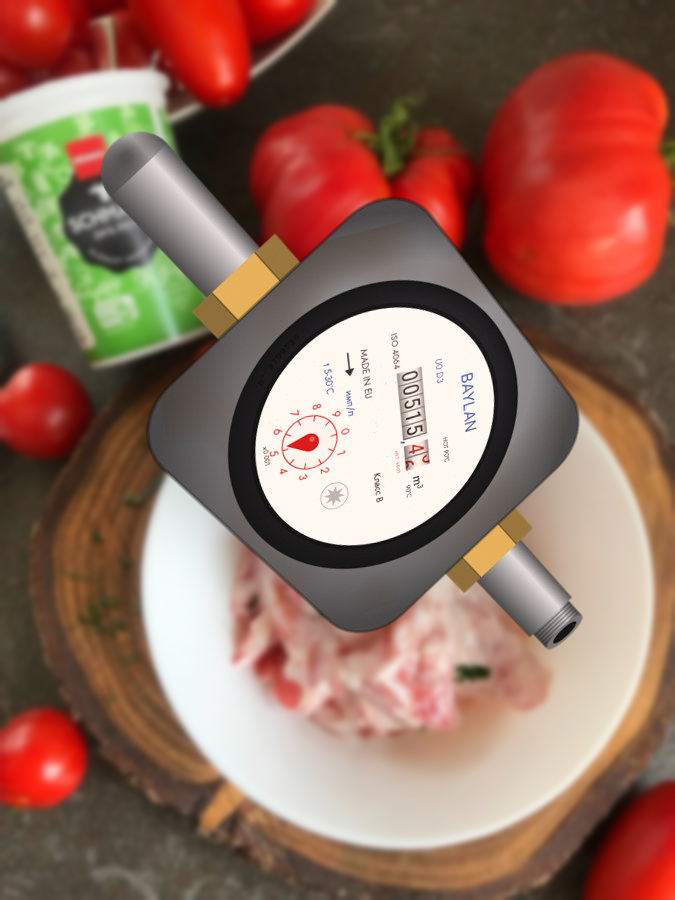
515.455 m³
